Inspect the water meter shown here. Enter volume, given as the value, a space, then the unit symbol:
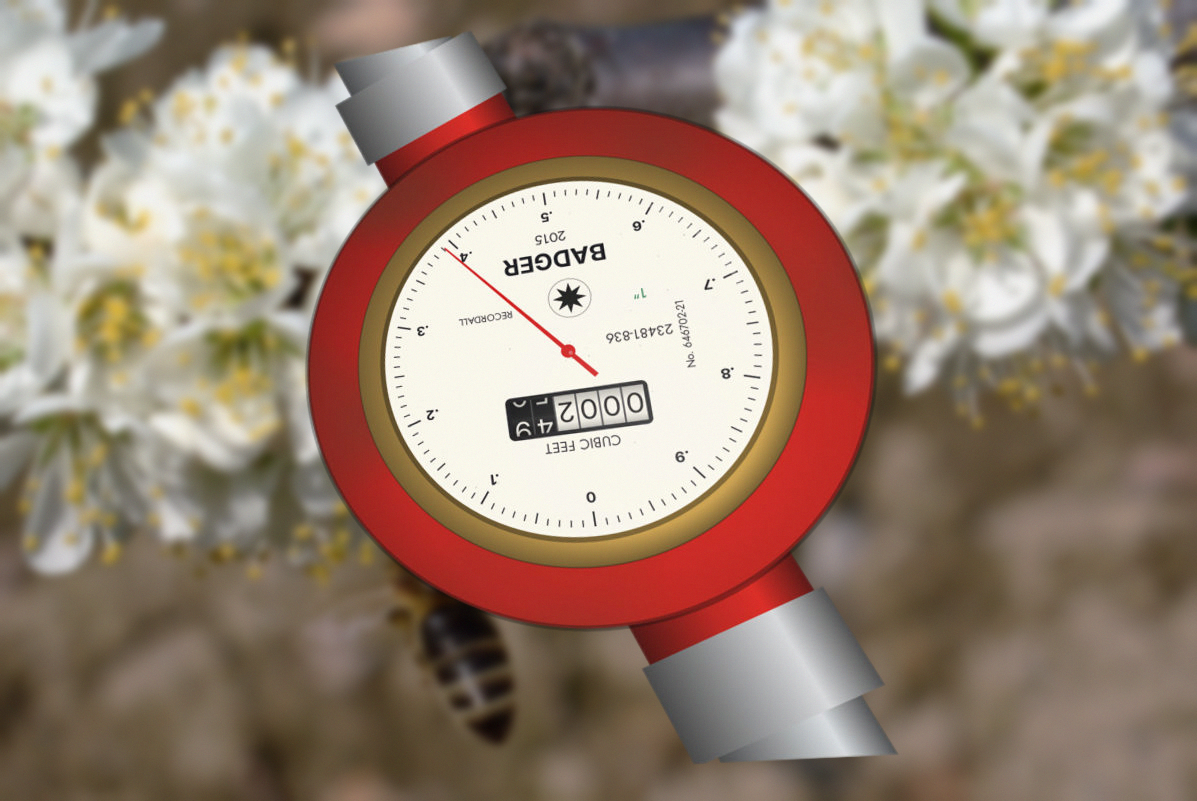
249.39 ft³
